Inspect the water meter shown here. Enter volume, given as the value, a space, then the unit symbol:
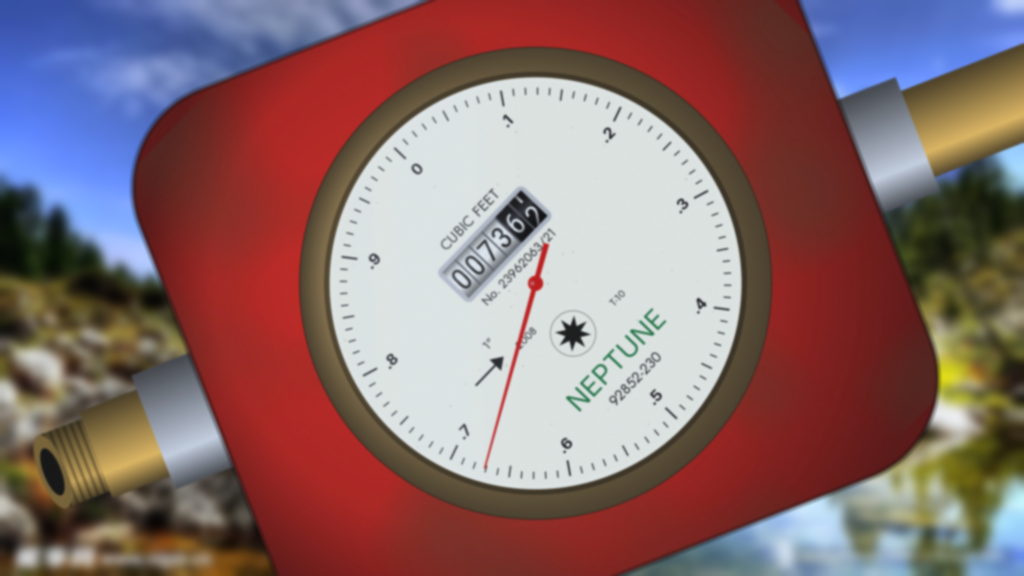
7361.67 ft³
